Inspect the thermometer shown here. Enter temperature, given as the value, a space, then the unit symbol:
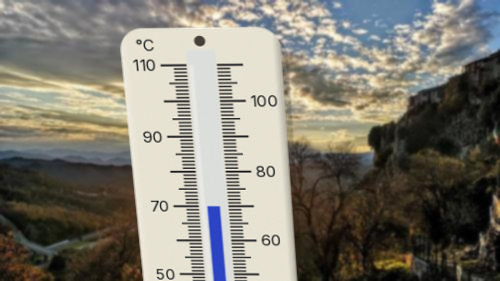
70 °C
